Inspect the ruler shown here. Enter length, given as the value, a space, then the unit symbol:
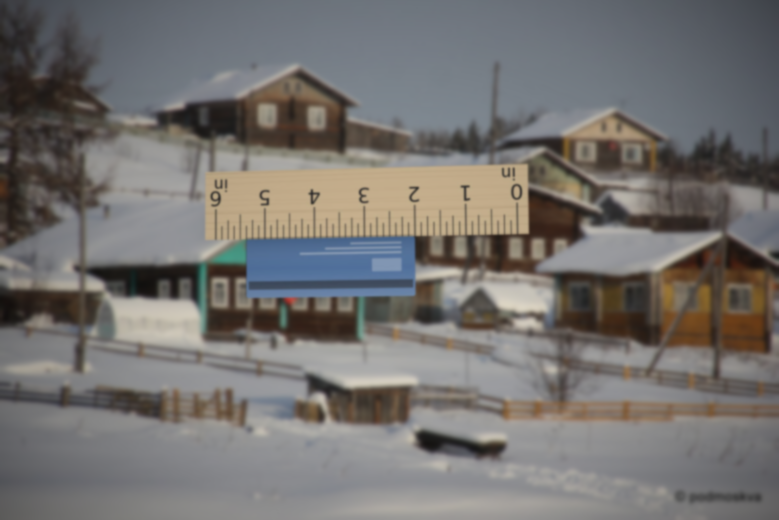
3.375 in
